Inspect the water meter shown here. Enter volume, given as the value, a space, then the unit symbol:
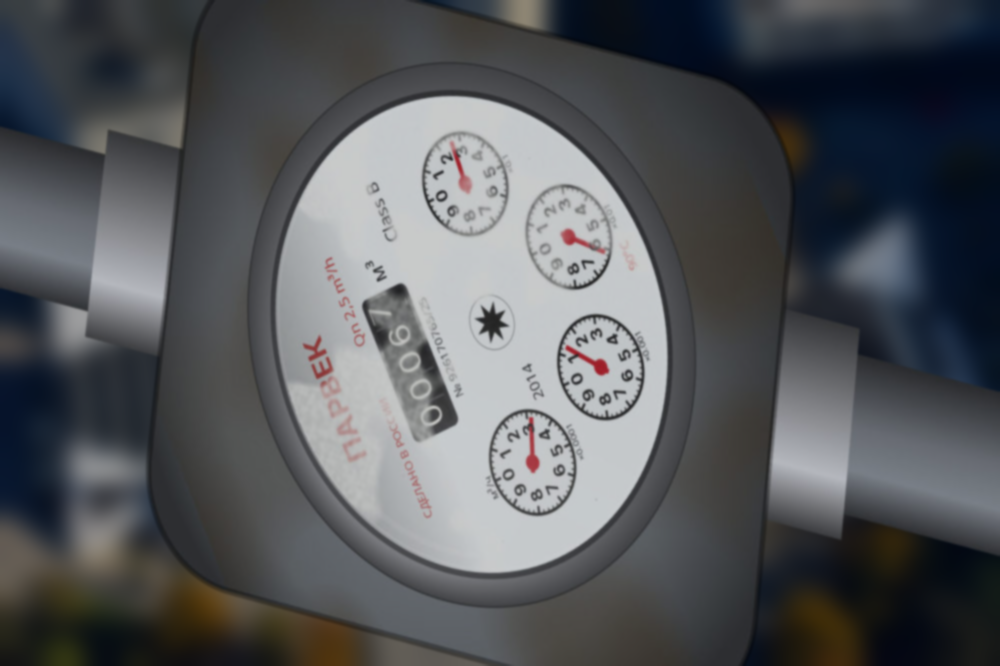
67.2613 m³
